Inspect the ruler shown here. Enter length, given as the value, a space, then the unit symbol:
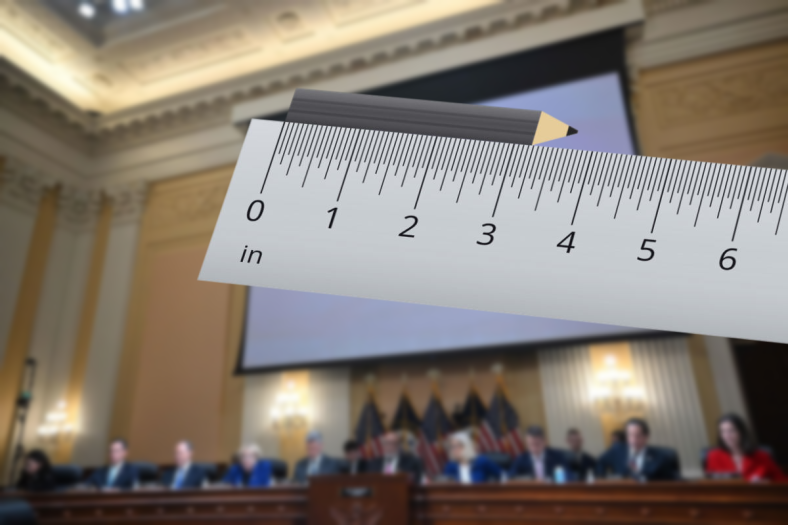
3.75 in
